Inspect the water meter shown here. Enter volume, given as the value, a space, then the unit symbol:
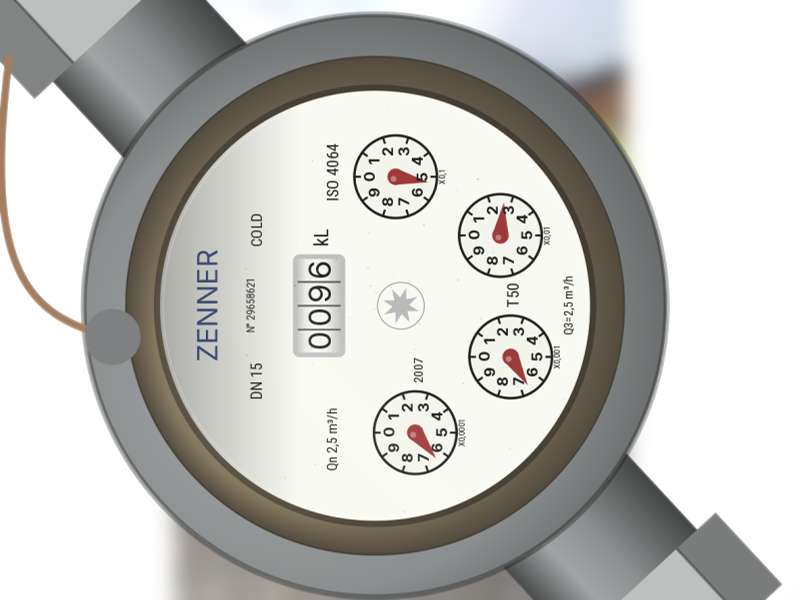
96.5266 kL
